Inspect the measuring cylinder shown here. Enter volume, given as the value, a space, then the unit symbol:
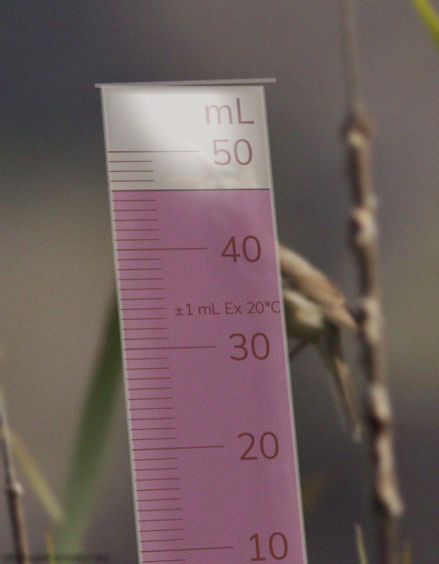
46 mL
